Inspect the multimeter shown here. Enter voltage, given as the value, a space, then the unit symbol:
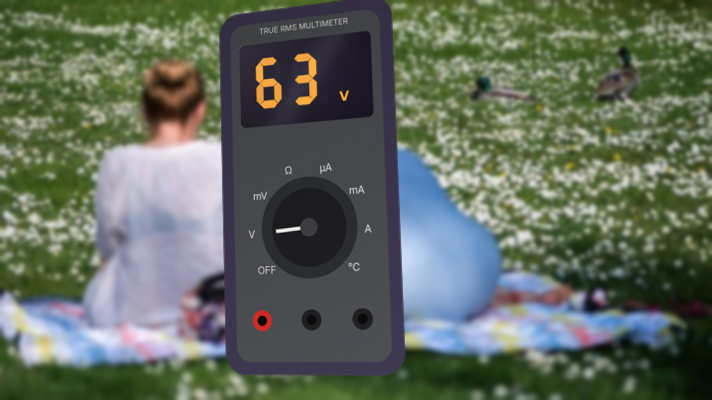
63 V
